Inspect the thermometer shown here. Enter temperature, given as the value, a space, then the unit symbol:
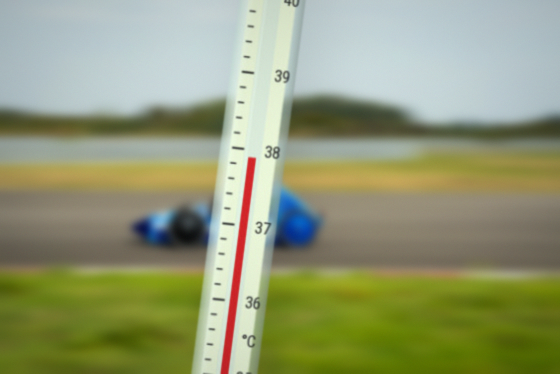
37.9 °C
